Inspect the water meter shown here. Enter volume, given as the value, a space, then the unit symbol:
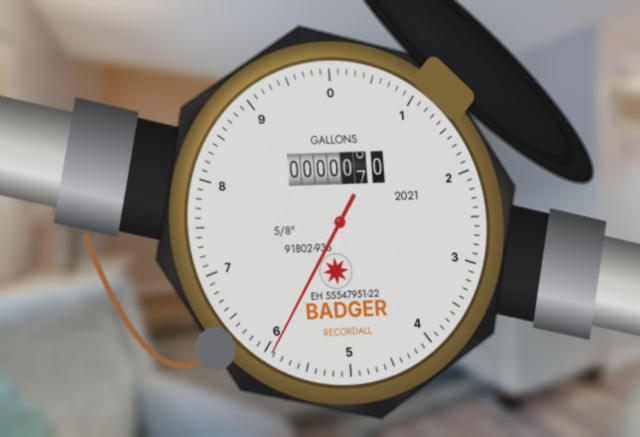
65.9 gal
